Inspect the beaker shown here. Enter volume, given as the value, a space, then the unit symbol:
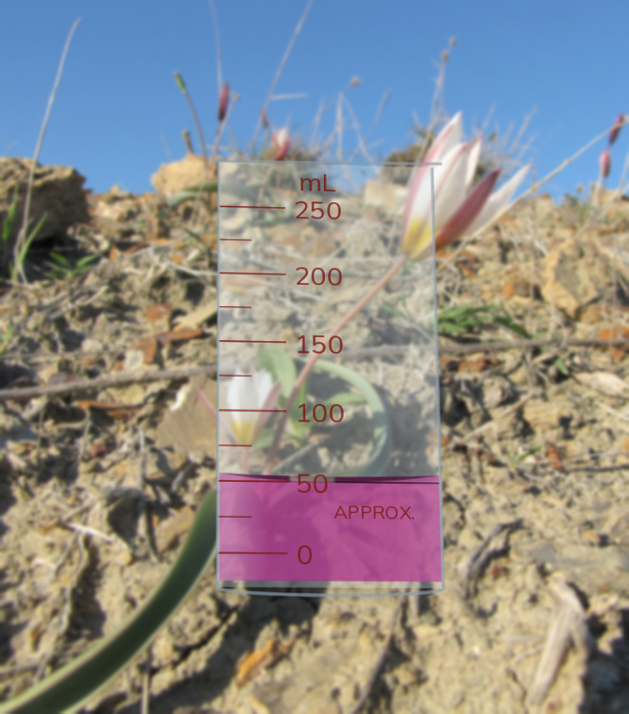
50 mL
